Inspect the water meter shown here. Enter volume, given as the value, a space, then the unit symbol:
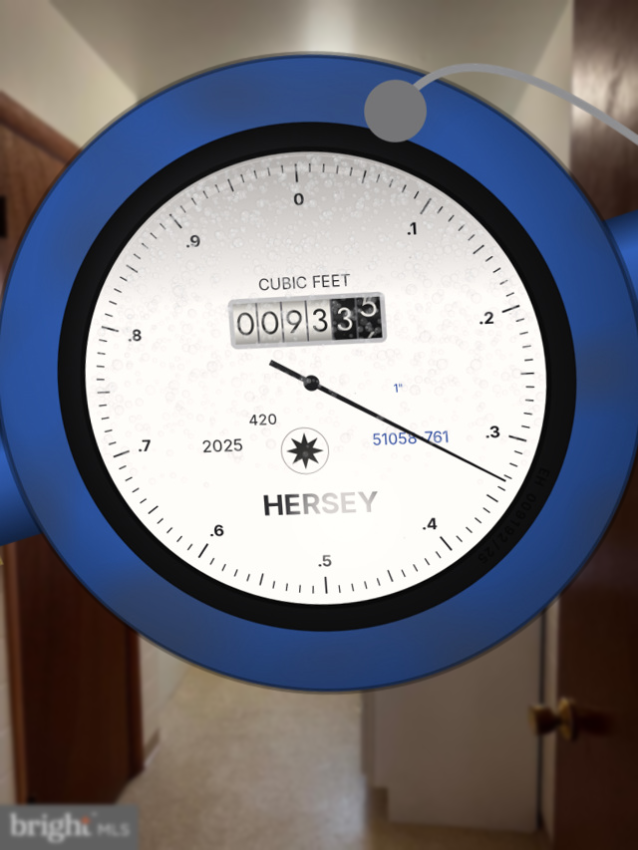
9335.33 ft³
